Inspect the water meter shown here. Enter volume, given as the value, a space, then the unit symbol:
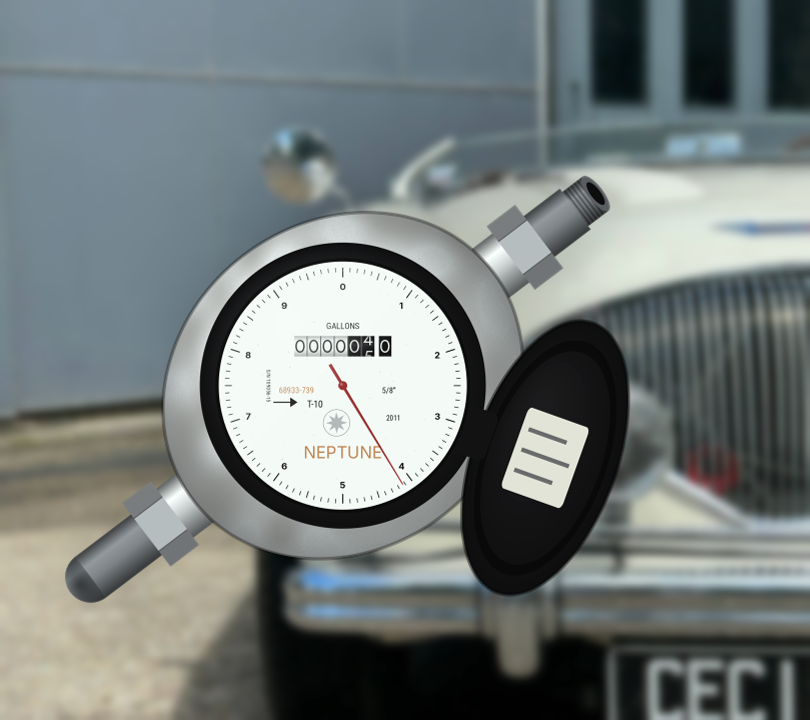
44.1 gal
